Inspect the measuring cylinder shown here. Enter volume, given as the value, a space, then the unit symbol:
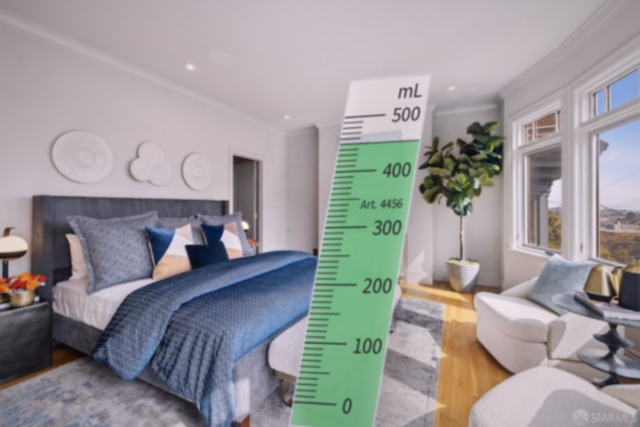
450 mL
